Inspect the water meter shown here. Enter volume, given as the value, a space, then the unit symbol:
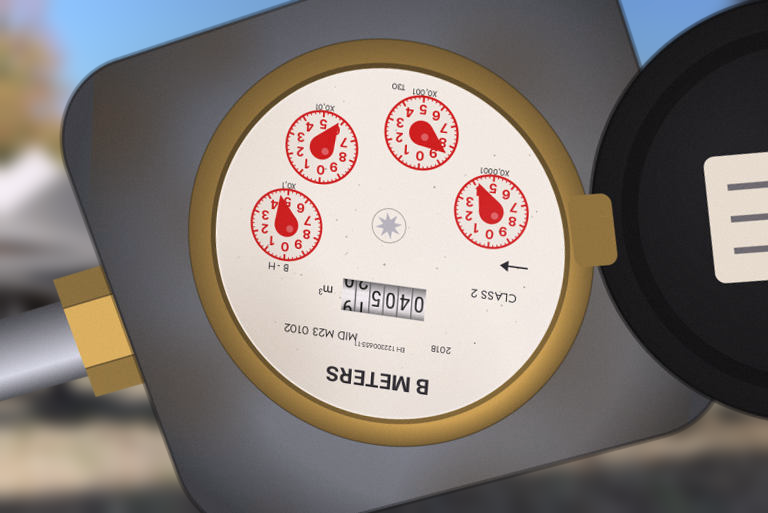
40519.4584 m³
